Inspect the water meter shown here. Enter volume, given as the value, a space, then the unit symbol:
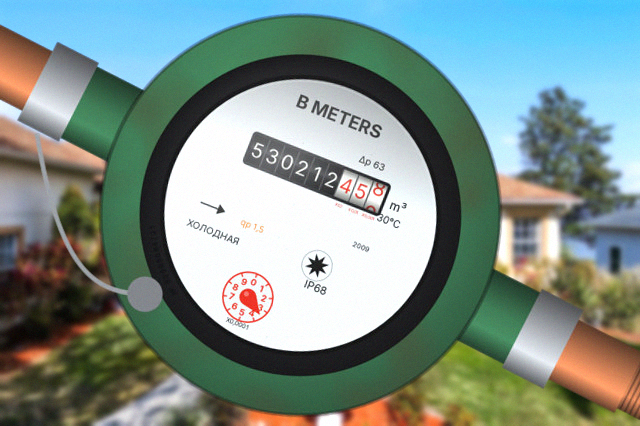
530212.4583 m³
